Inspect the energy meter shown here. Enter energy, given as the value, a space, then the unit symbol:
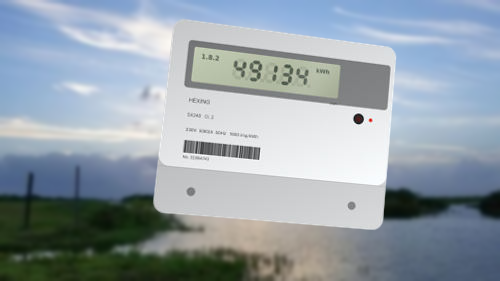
49134 kWh
